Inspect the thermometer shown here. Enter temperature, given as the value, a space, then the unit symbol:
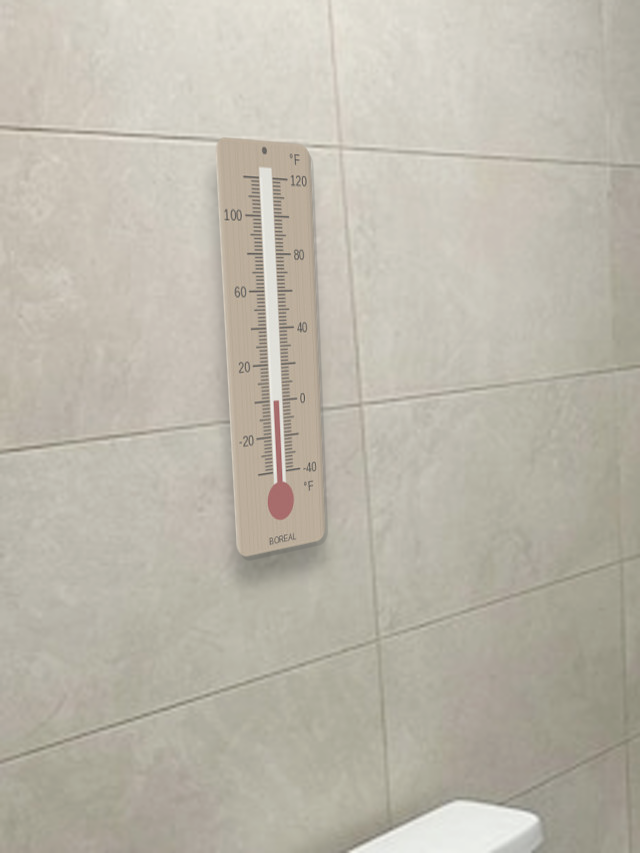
0 °F
